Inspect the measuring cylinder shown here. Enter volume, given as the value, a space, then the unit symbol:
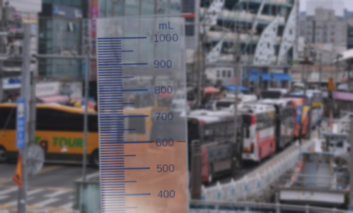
600 mL
